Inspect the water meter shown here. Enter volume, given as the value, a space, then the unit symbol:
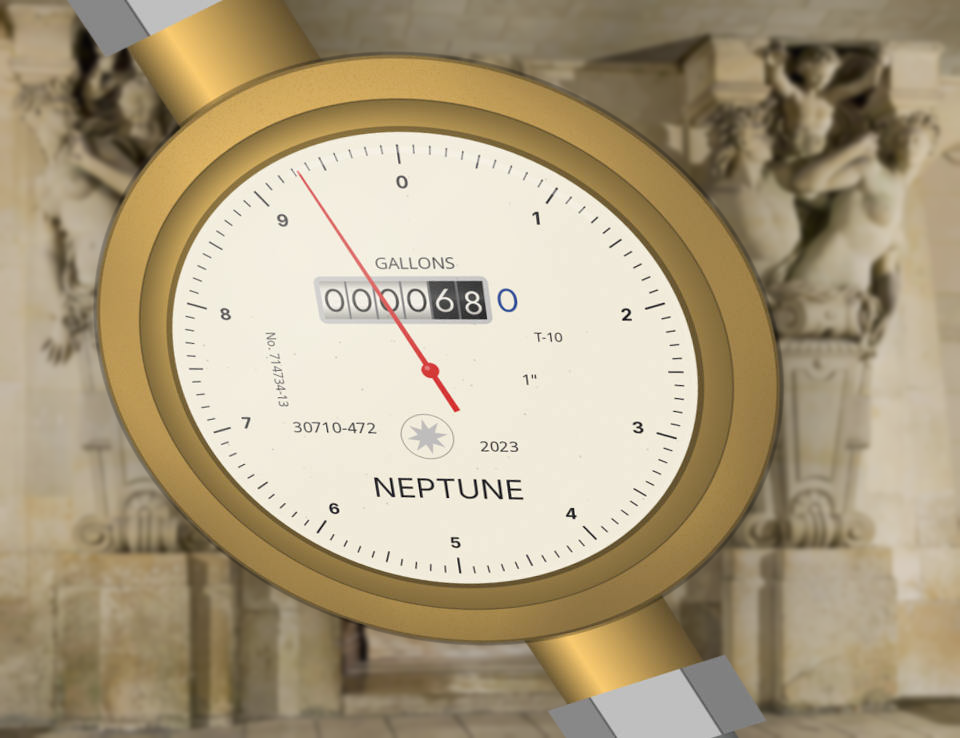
679.3 gal
